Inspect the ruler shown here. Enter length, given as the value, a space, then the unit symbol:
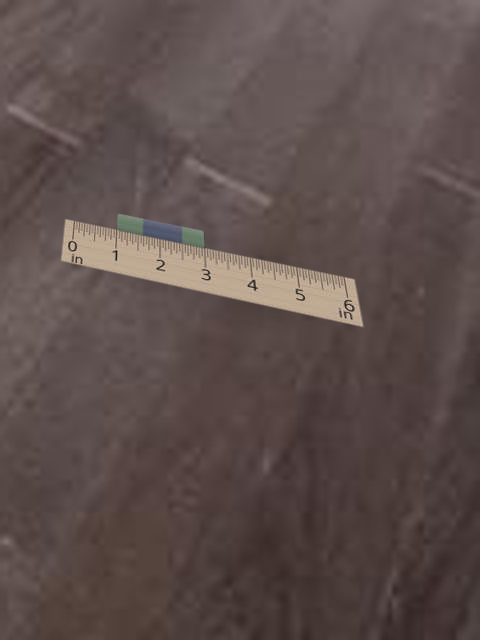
2 in
